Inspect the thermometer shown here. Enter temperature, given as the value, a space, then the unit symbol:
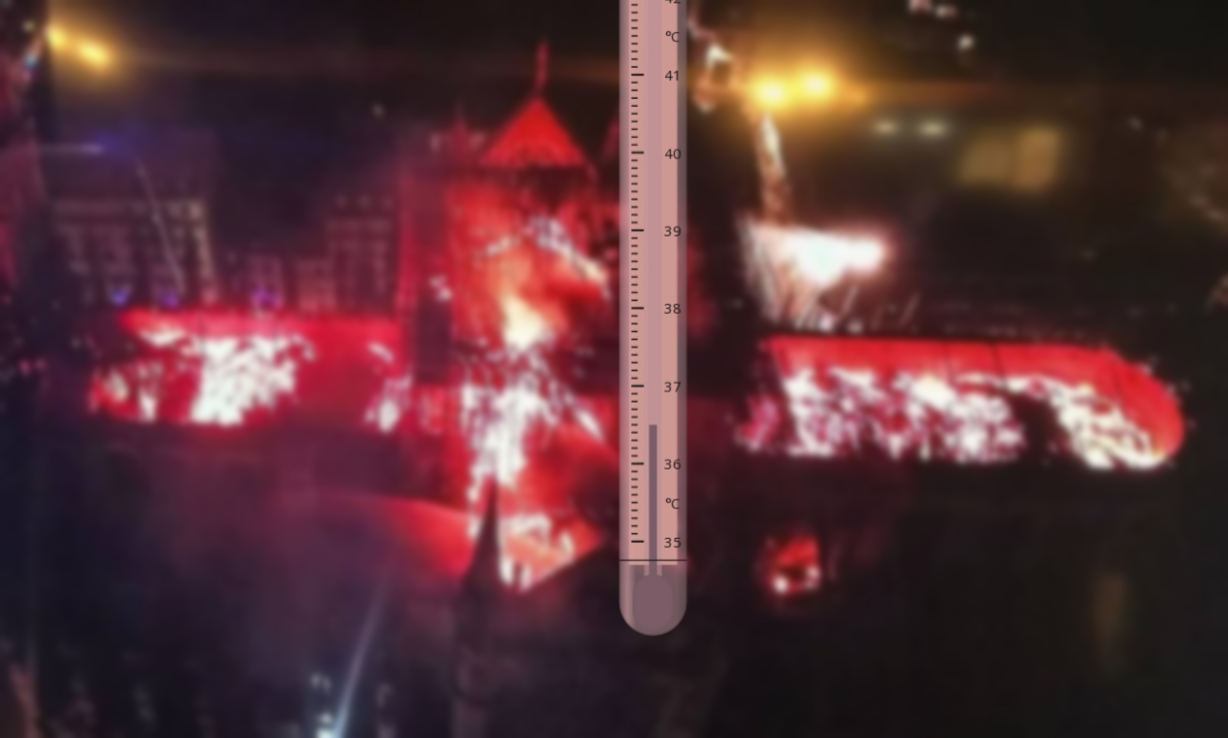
36.5 °C
